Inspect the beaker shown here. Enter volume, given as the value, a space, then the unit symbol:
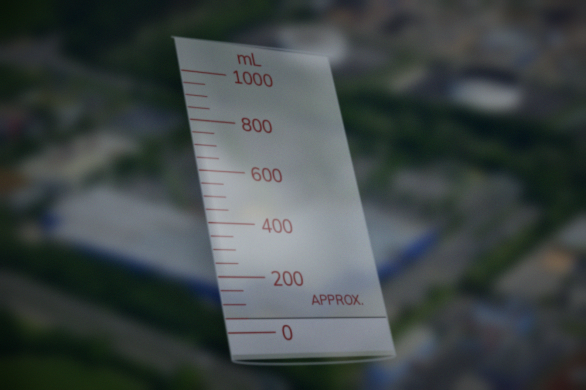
50 mL
